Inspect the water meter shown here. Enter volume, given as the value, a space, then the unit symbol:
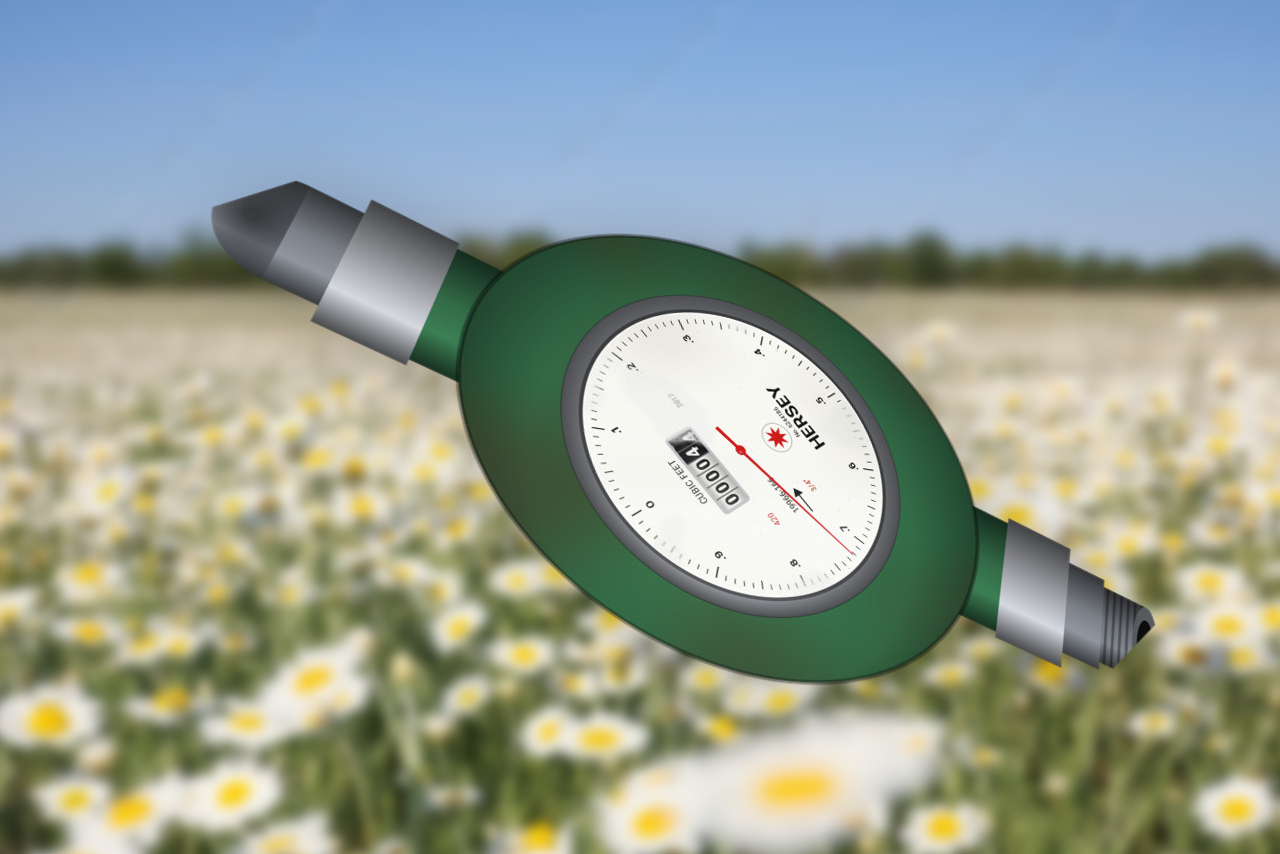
43.72 ft³
